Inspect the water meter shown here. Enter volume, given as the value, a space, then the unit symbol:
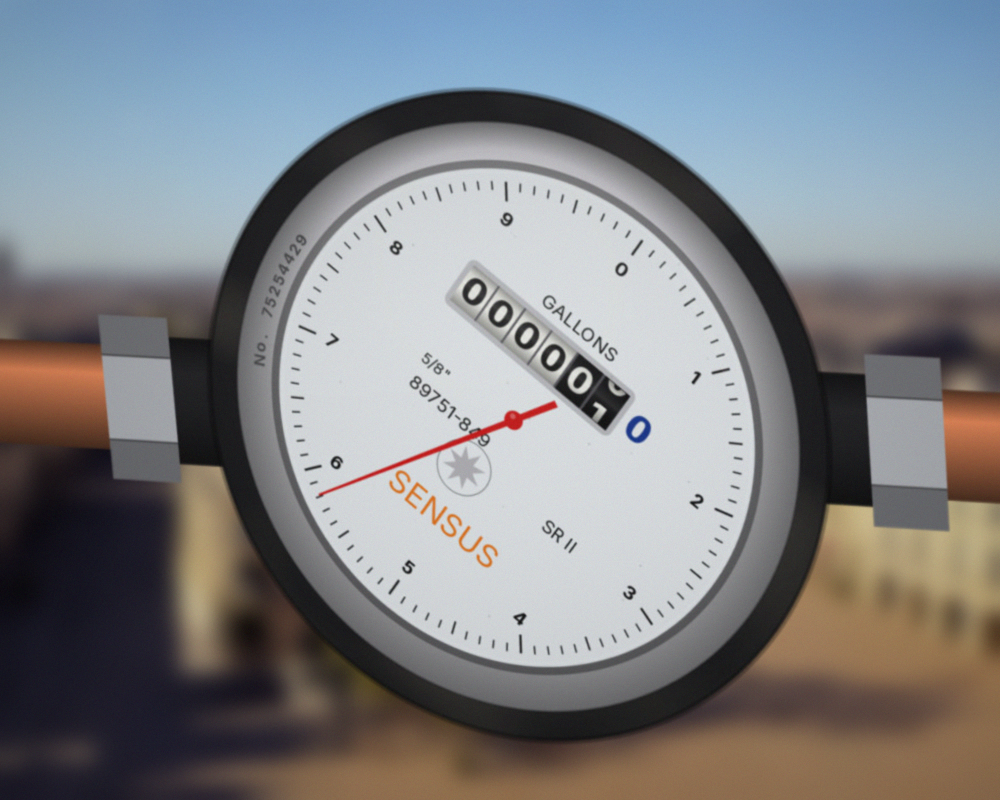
5.8 gal
